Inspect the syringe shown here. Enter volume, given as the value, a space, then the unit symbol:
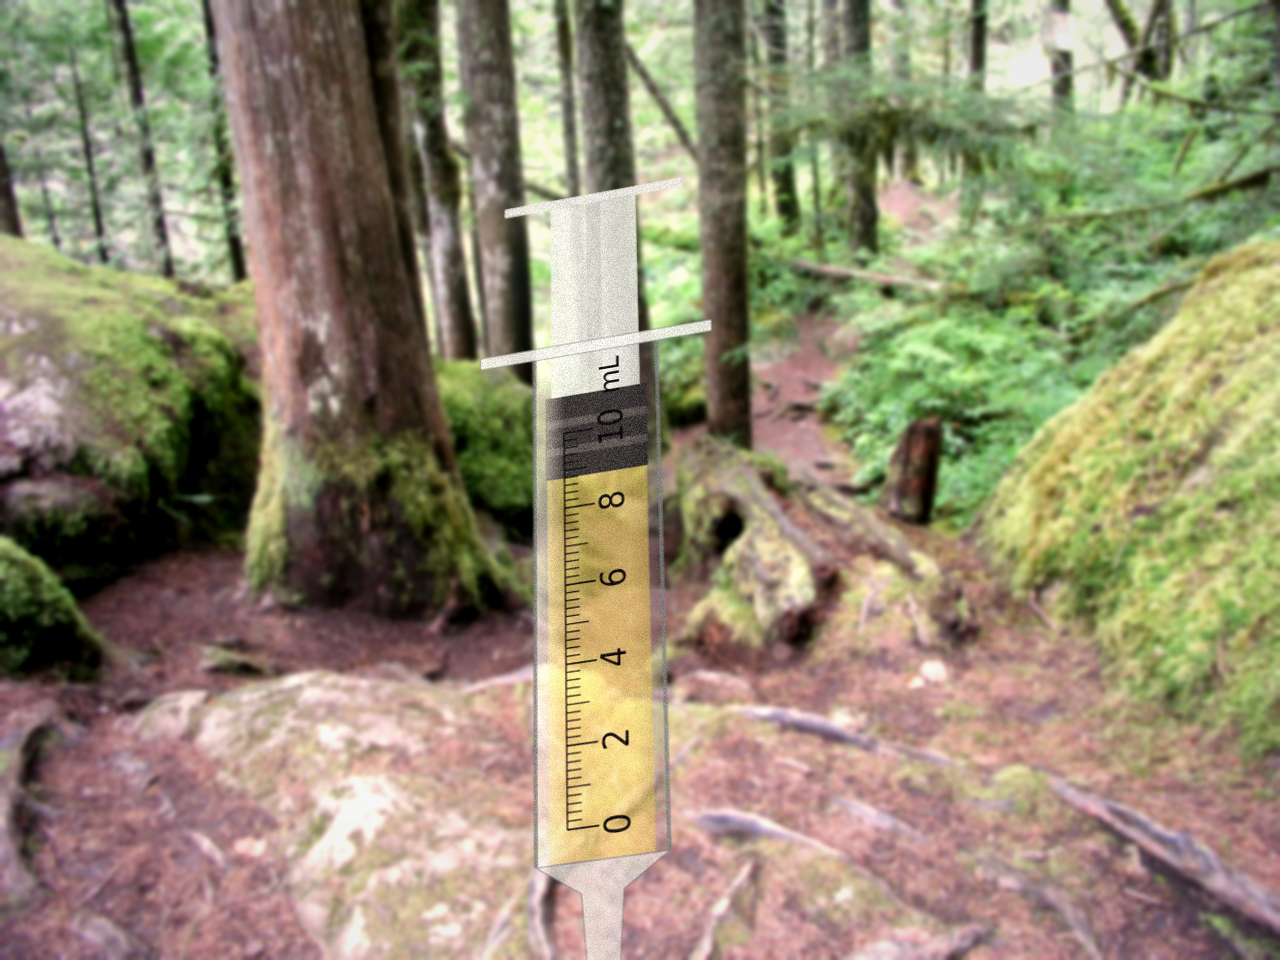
8.8 mL
